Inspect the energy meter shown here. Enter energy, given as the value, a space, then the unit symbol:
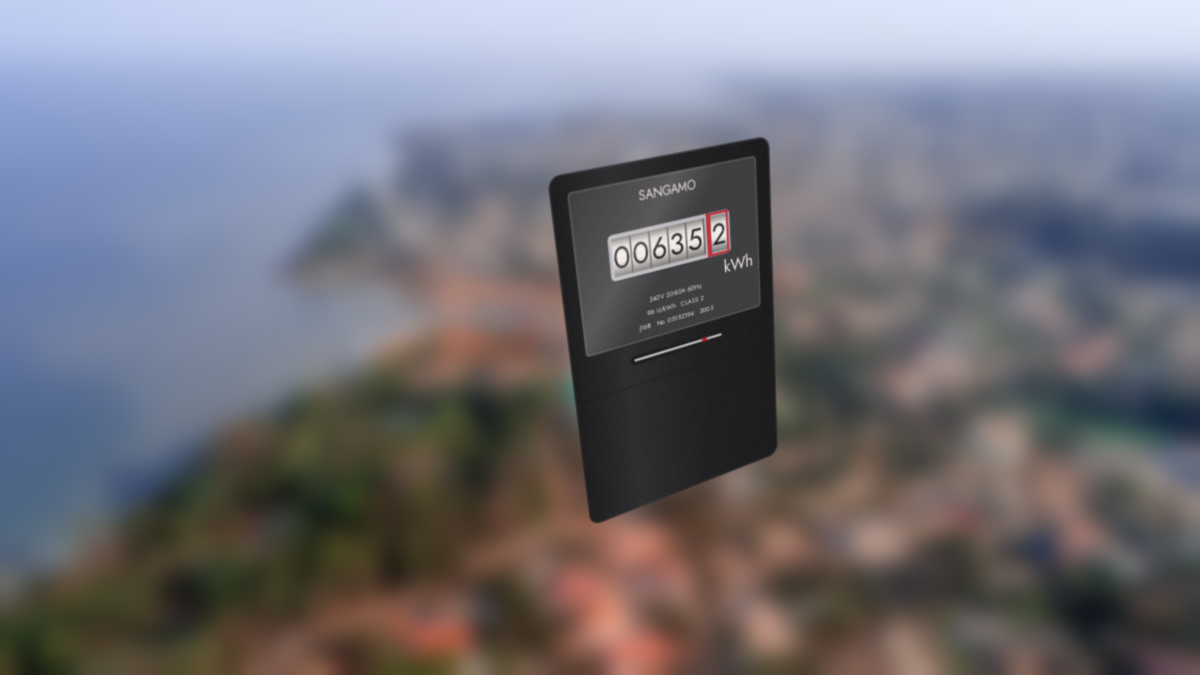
635.2 kWh
